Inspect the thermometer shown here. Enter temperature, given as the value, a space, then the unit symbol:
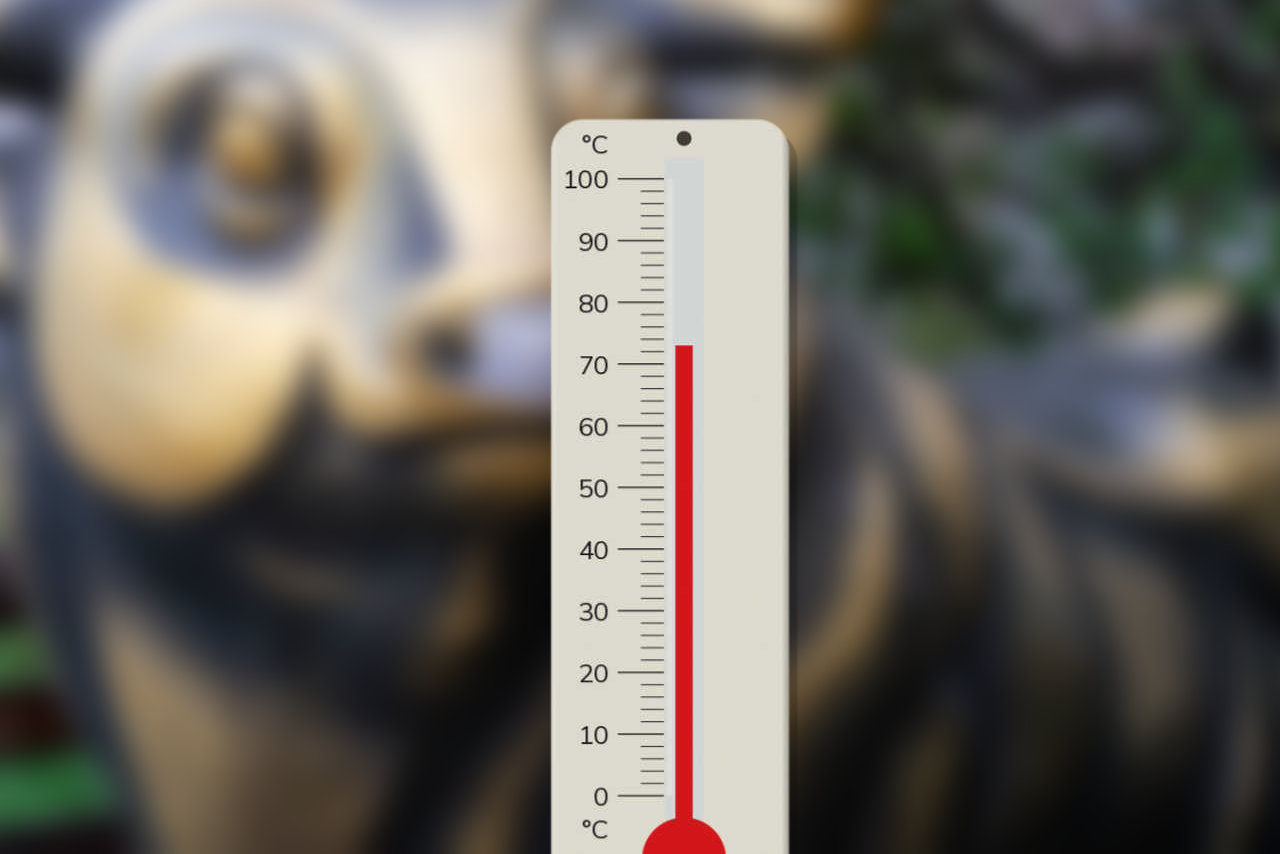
73 °C
